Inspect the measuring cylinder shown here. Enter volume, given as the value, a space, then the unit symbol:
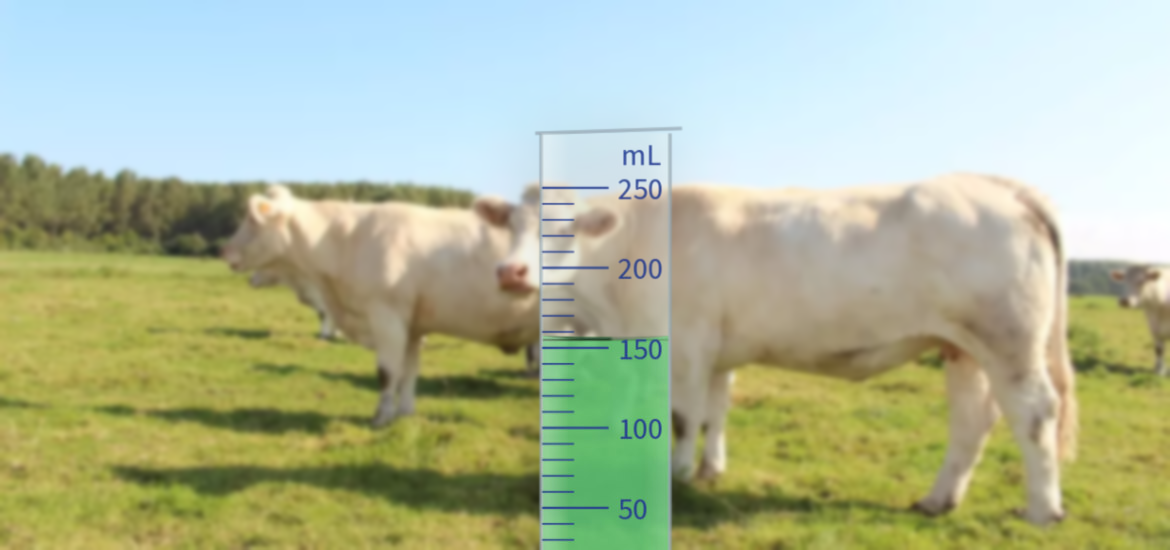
155 mL
